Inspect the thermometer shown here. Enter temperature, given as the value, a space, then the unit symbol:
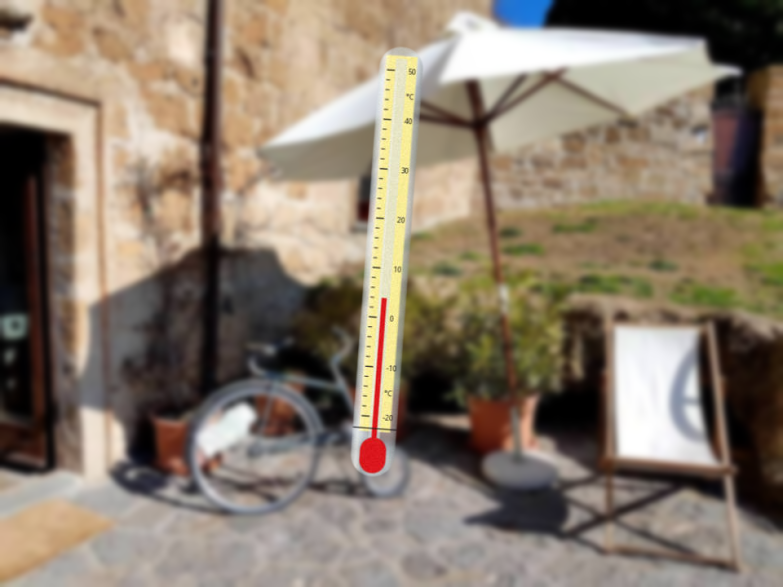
4 °C
